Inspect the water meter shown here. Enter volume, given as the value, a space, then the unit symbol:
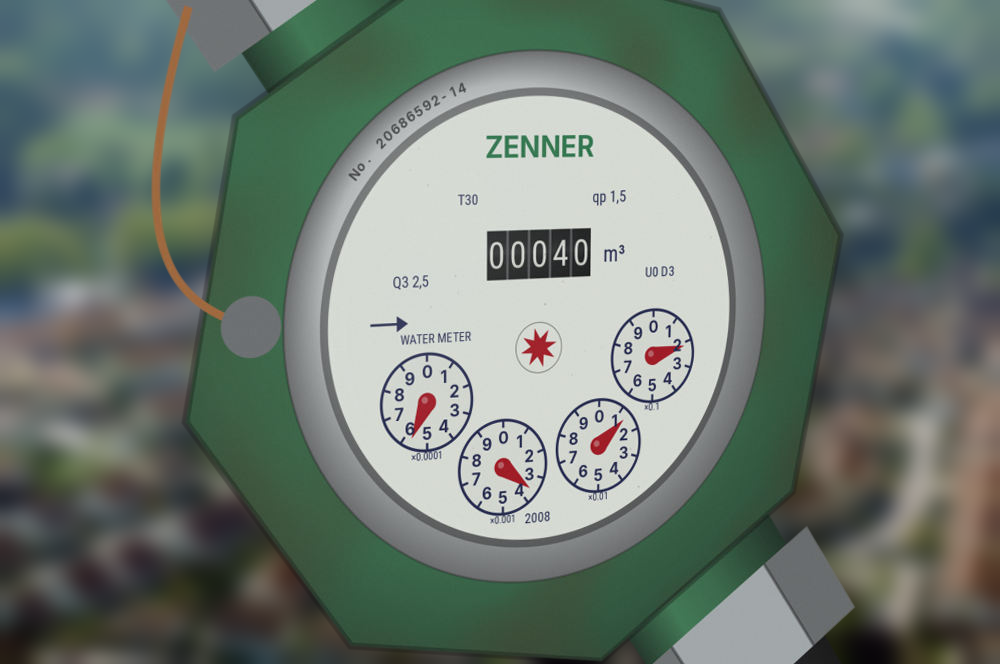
40.2135 m³
